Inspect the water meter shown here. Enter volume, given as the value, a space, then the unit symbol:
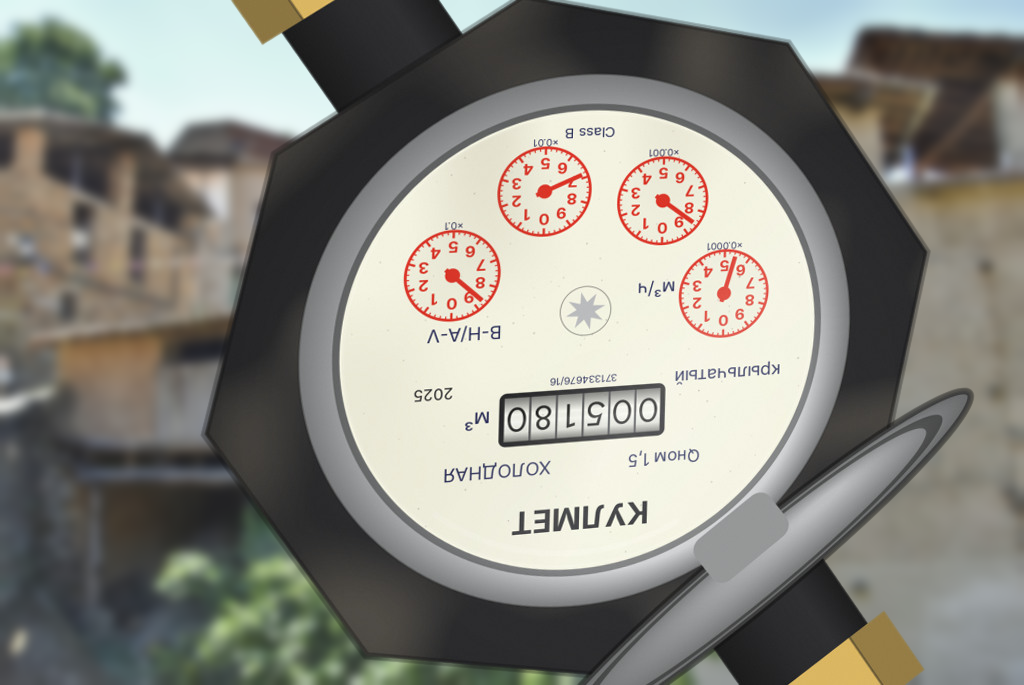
5180.8685 m³
